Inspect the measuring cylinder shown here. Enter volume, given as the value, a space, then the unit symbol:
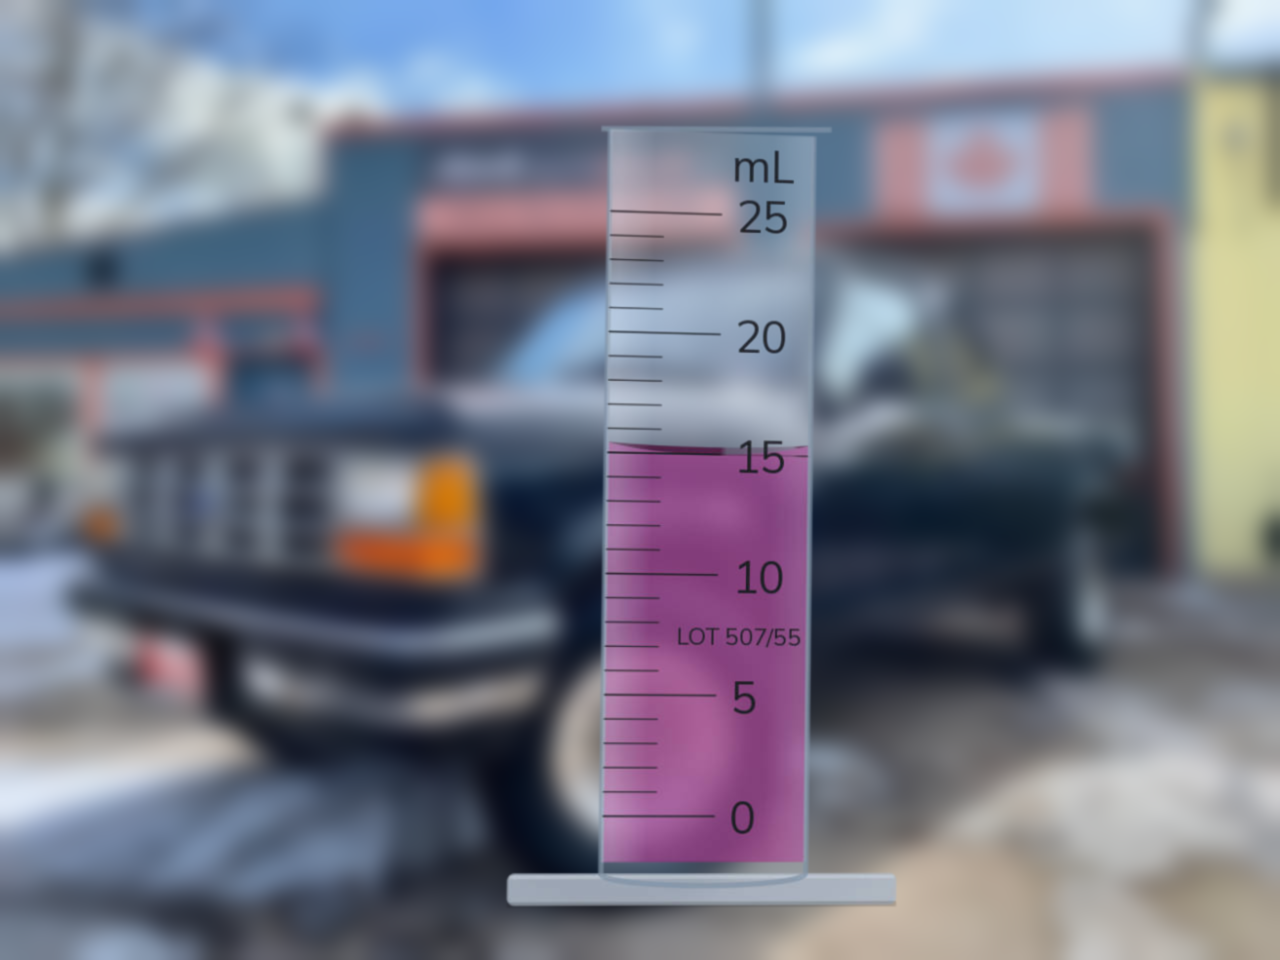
15 mL
